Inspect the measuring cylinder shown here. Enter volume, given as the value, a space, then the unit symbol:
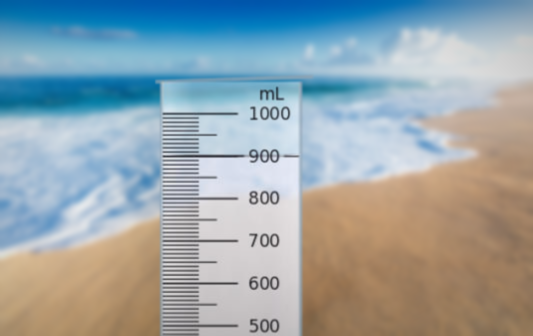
900 mL
